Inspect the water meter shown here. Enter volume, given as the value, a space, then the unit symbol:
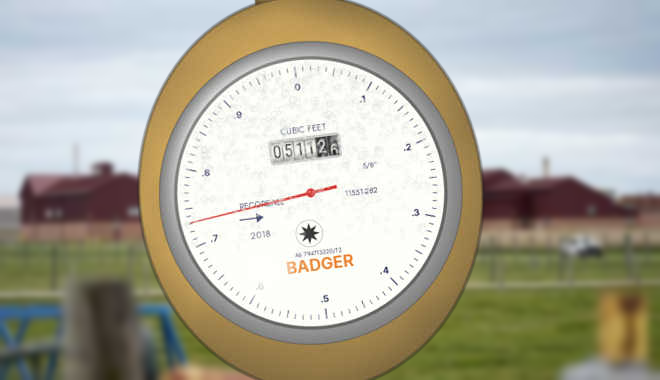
51125.73 ft³
